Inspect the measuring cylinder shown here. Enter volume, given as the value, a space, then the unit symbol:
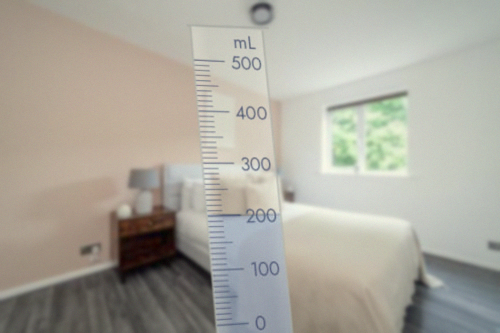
200 mL
